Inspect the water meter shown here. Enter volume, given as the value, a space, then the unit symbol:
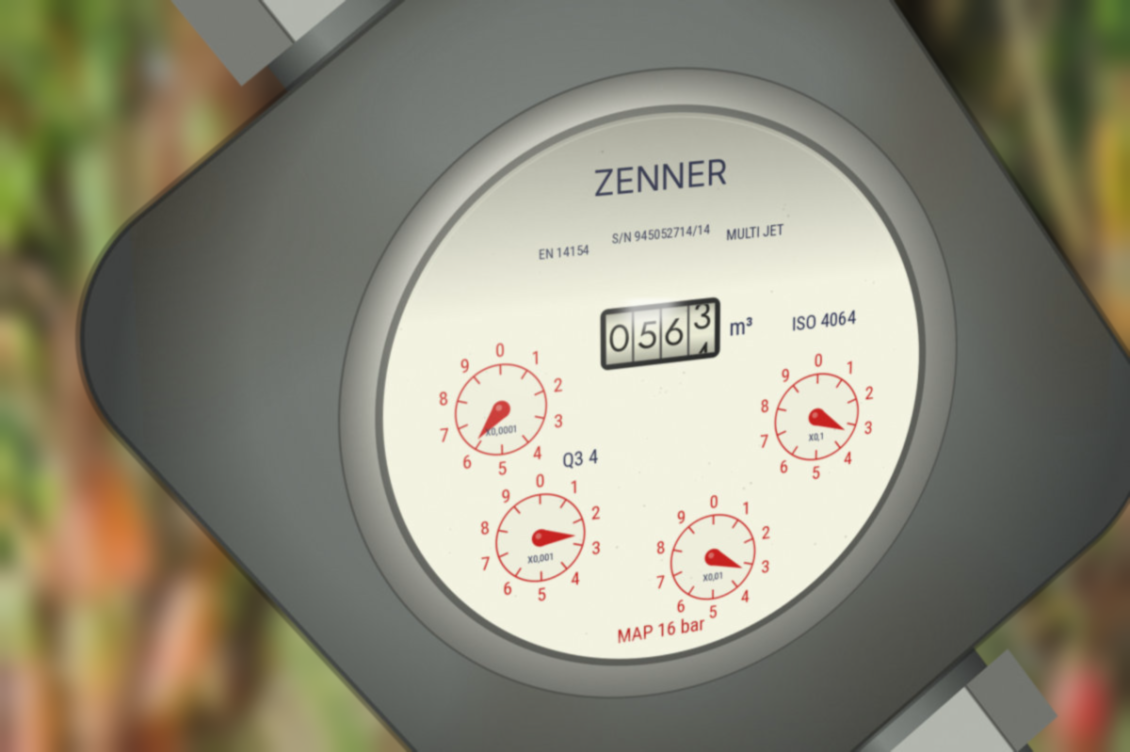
563.3326 m³
